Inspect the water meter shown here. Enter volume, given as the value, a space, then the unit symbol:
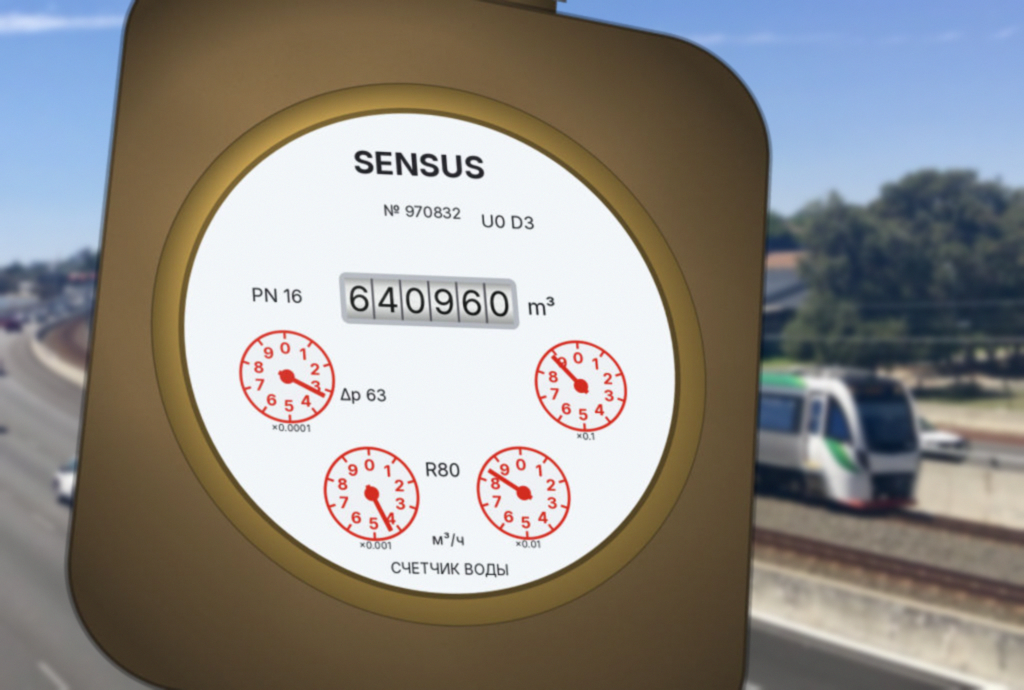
640960.8843 m³
